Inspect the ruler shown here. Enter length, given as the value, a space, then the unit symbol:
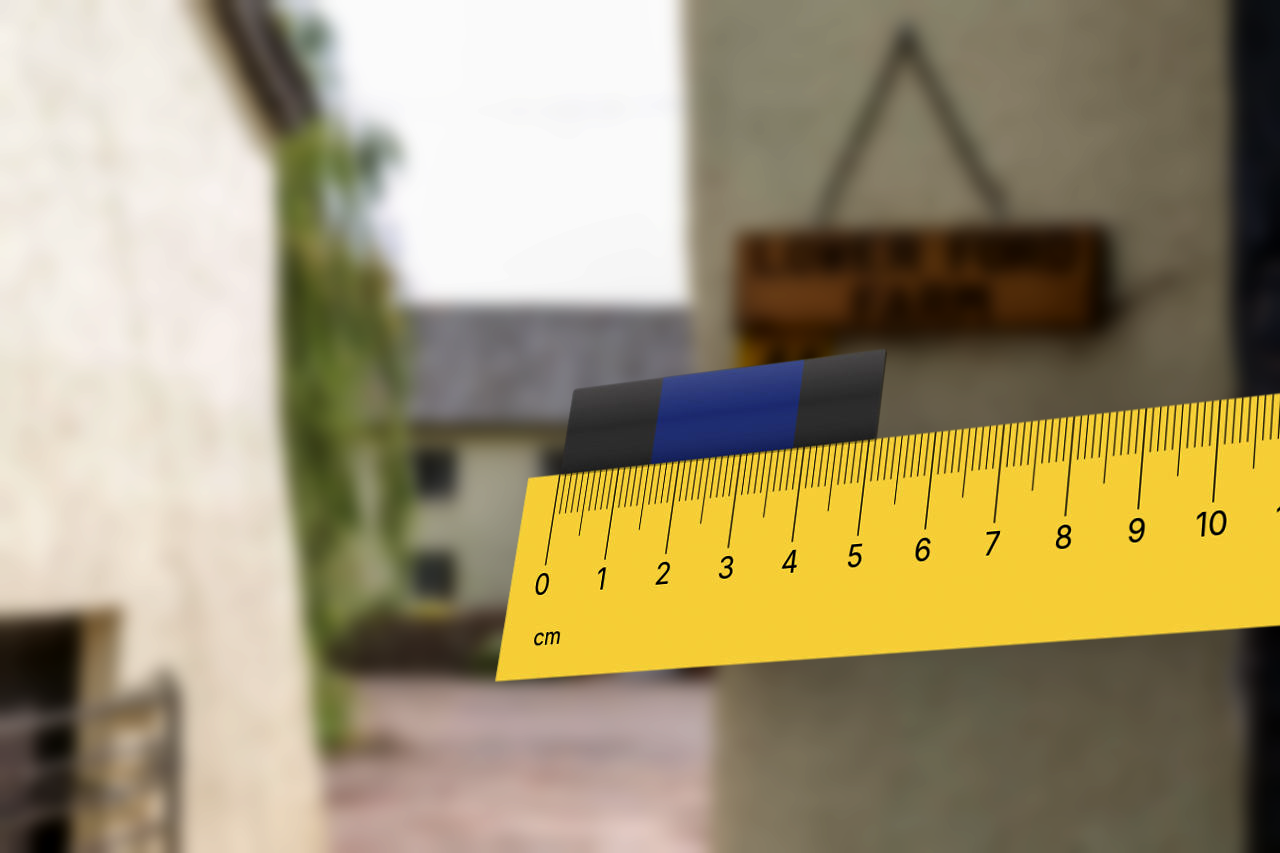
5.1 cm
